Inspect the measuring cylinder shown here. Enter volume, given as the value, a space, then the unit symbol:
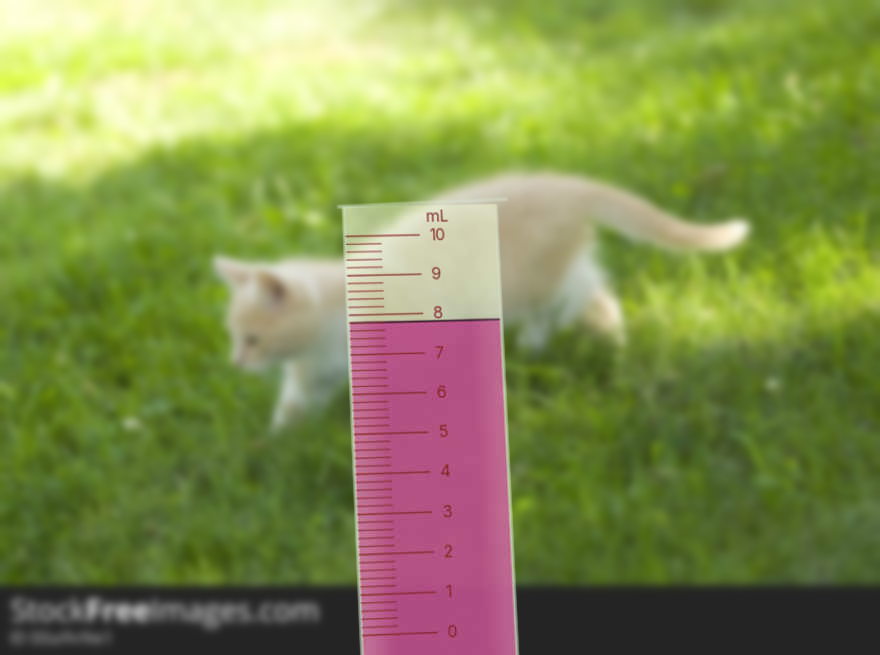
7.8 mL
